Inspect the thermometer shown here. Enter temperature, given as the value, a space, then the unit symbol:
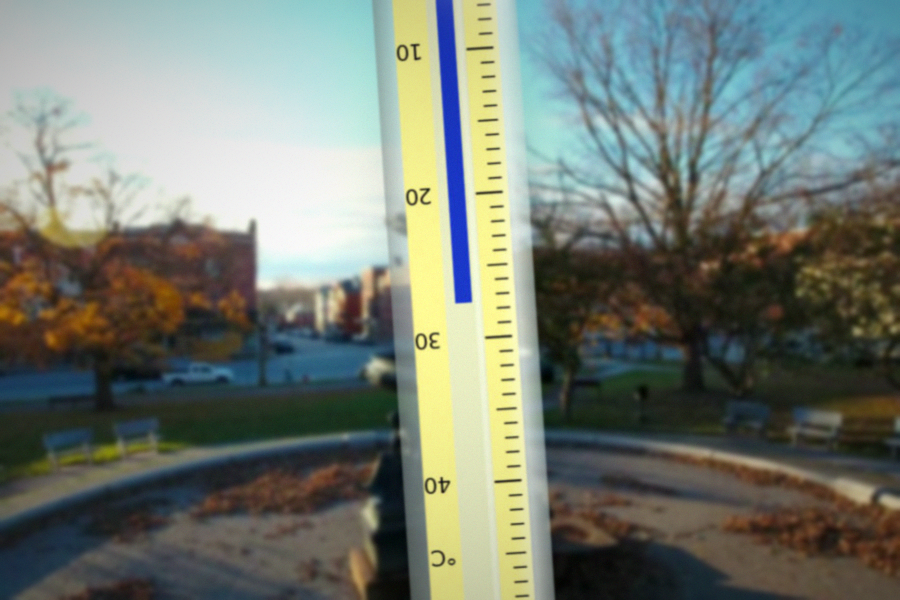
27.5 °C
